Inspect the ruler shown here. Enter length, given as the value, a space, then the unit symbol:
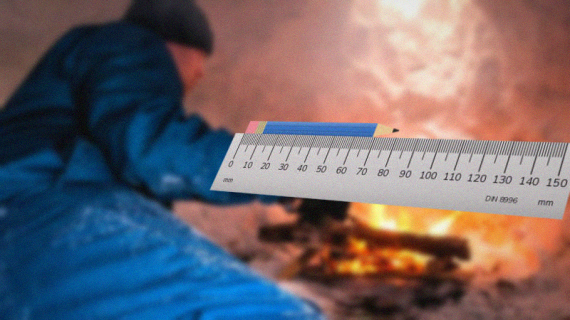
80 mm
